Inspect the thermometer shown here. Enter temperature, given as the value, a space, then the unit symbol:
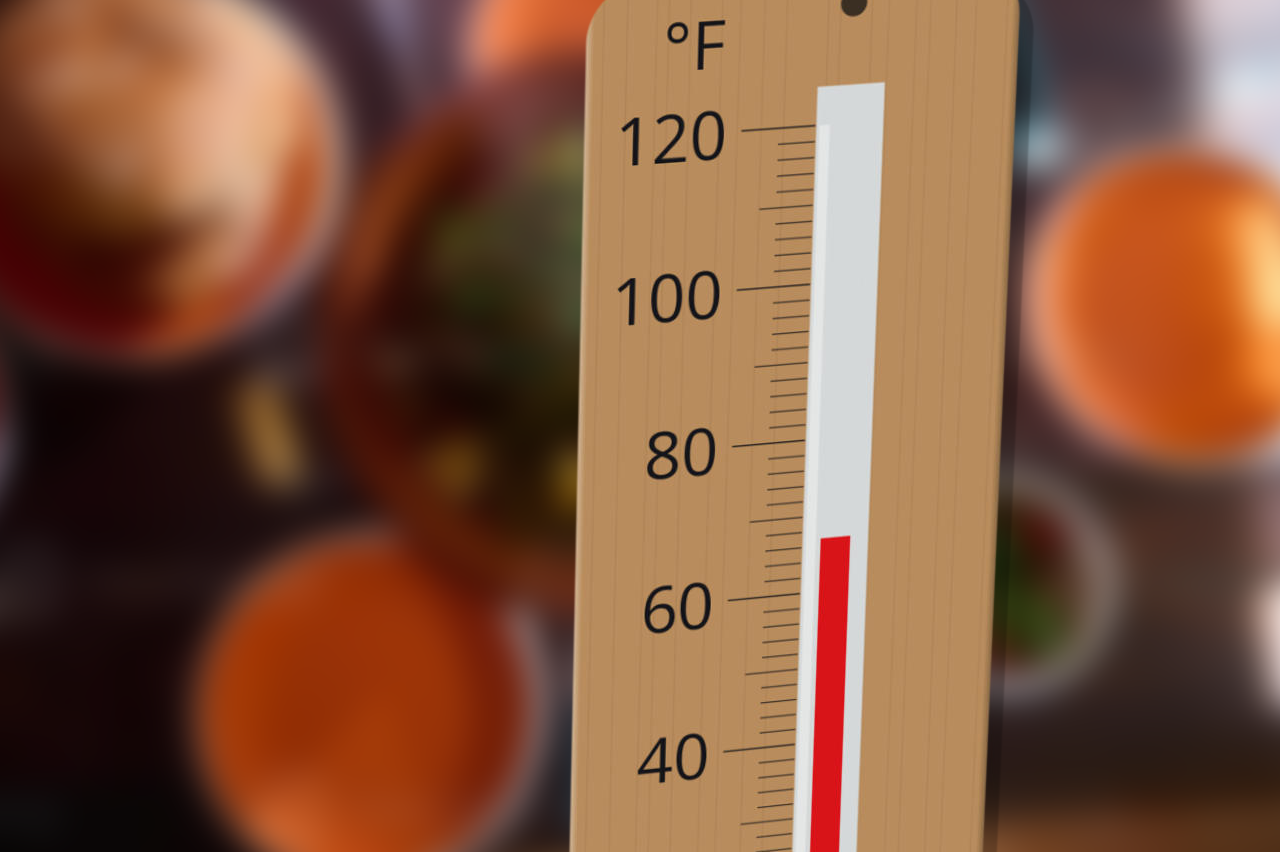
67 °F
